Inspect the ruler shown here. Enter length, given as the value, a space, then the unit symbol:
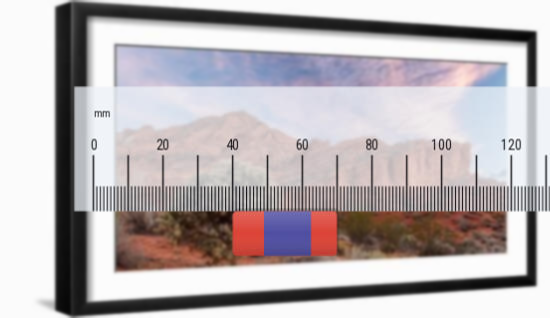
30 mm
